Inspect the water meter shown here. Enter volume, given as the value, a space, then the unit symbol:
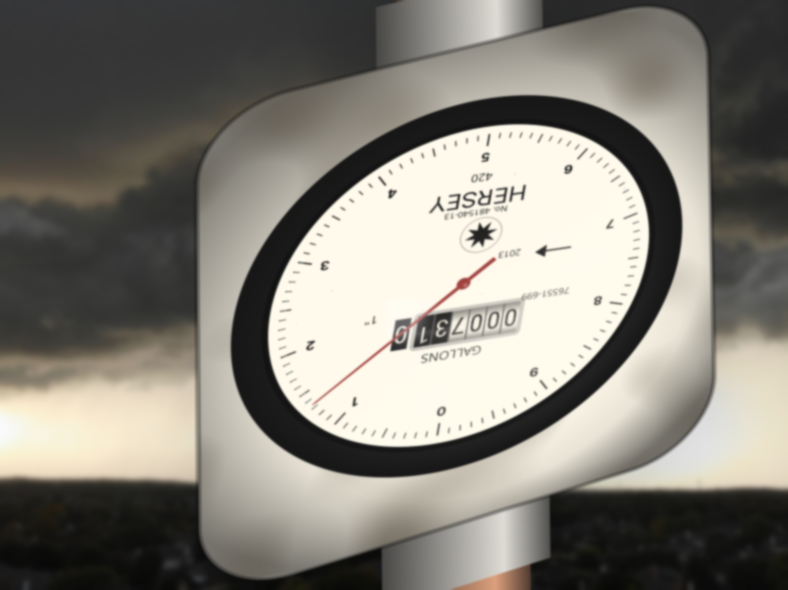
7311.3 gal
